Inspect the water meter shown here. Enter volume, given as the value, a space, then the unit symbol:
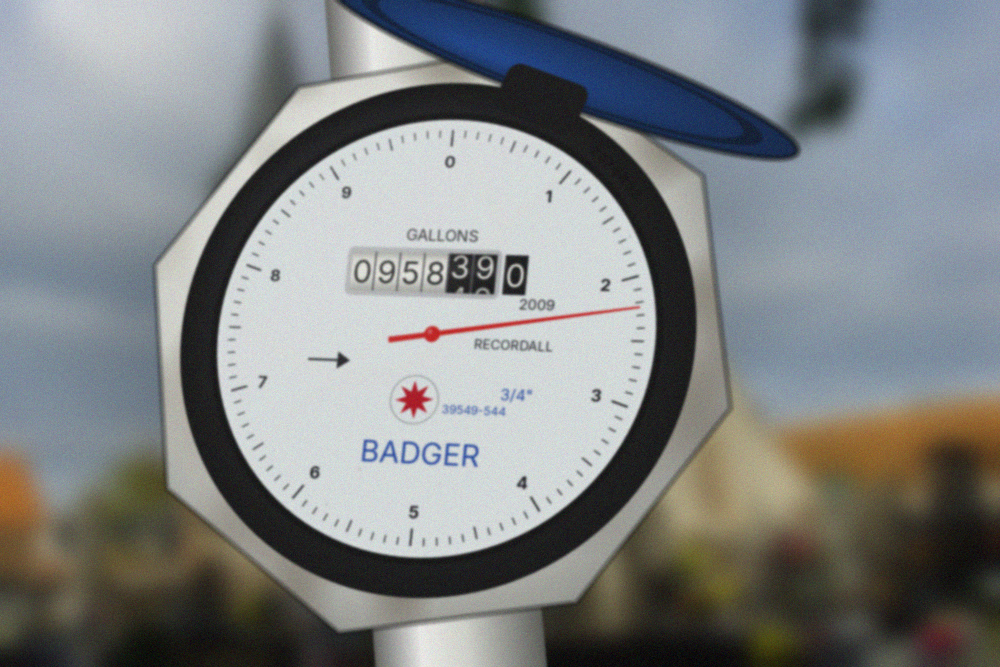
958392.2 gal
